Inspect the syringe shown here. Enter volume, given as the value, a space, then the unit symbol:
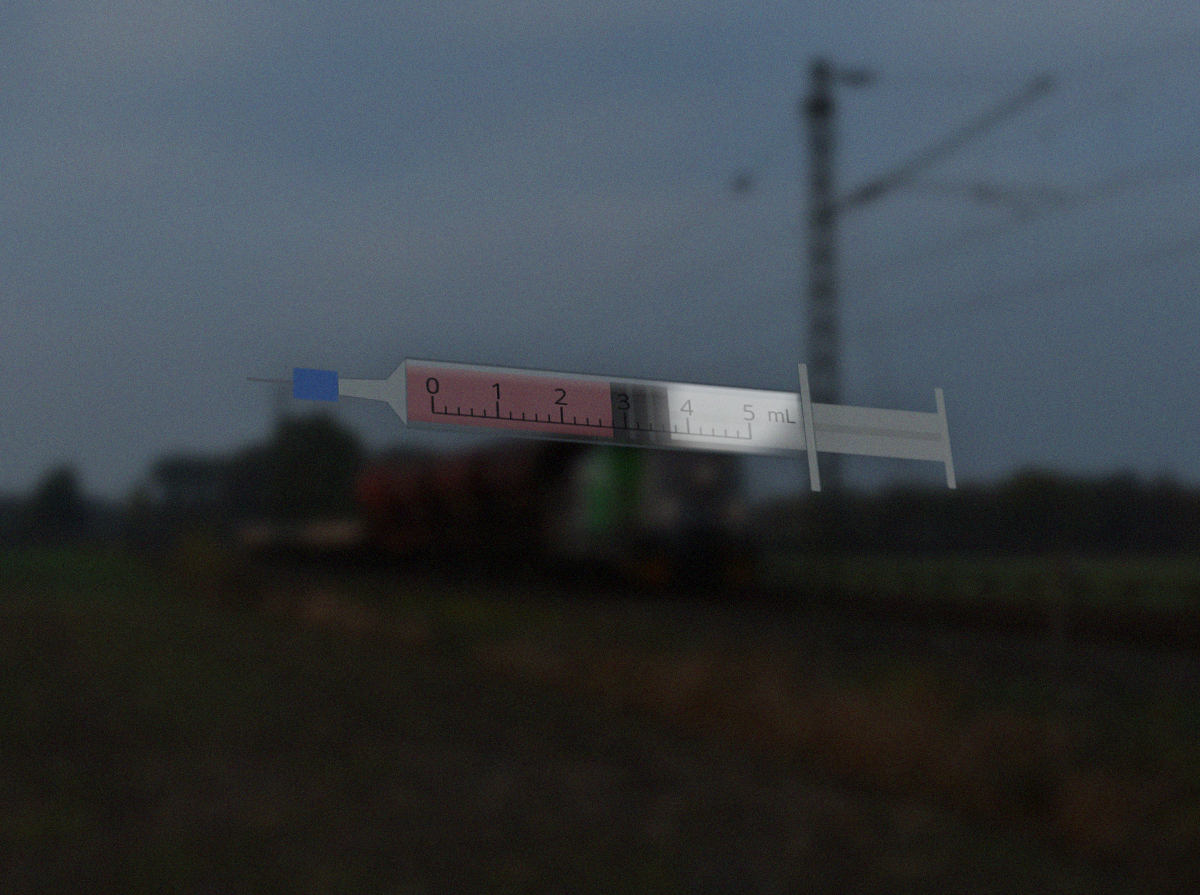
2.8 mL
